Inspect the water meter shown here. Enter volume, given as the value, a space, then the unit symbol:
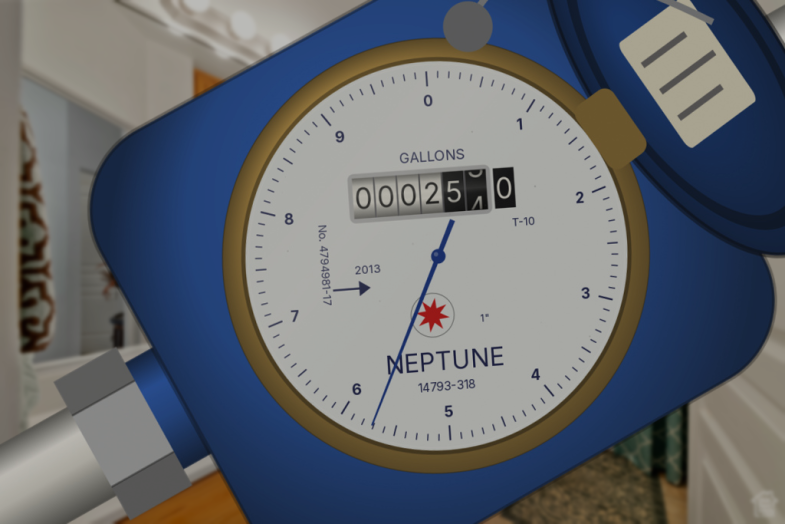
2535.7 gal
